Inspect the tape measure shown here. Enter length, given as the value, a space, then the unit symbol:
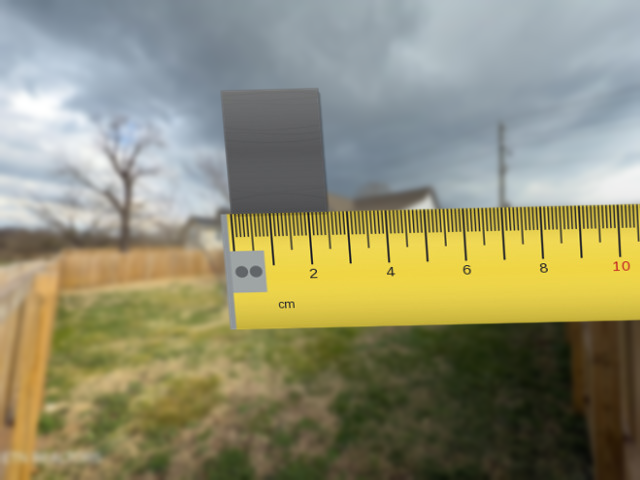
2.5 cm
